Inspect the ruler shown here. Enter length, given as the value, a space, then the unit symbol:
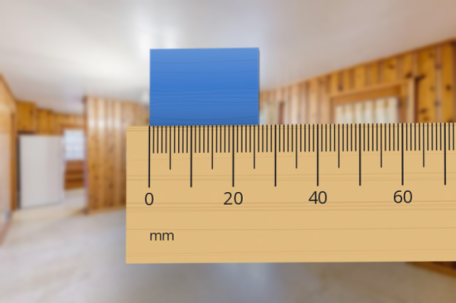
26 mm
